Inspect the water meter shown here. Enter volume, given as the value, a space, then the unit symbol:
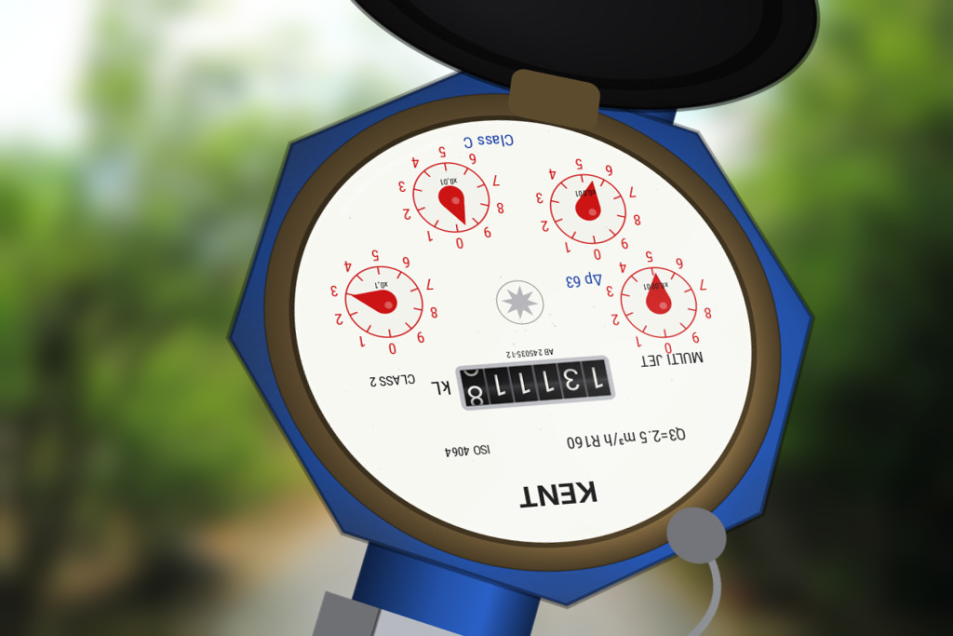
131118.2955 kL
